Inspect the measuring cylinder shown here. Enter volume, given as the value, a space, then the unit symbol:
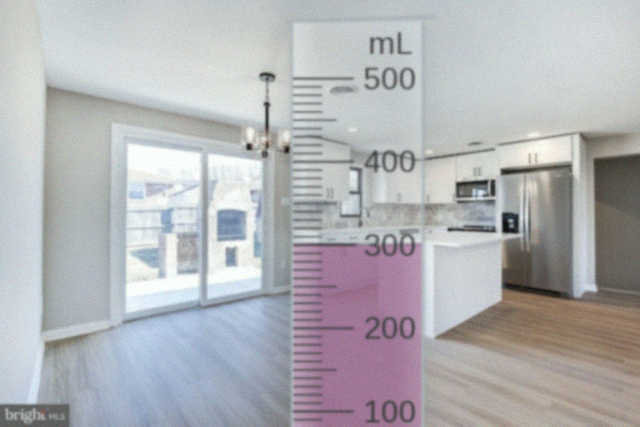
300 mL
